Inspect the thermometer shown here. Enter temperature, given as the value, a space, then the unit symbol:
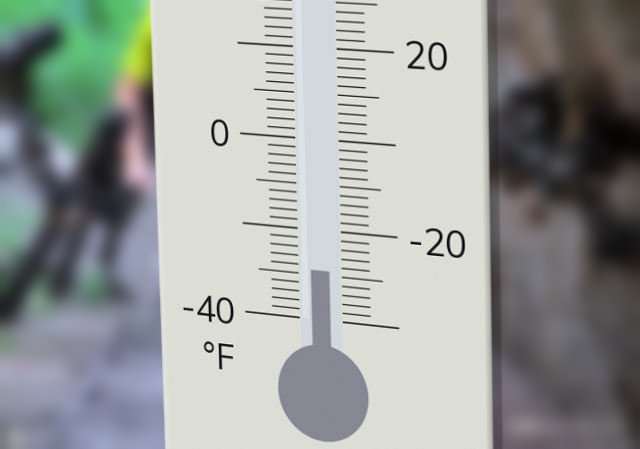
-29 °F
